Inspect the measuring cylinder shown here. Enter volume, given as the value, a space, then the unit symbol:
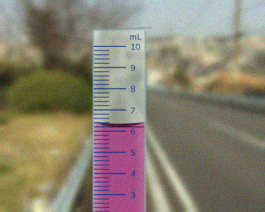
6.2 mL
